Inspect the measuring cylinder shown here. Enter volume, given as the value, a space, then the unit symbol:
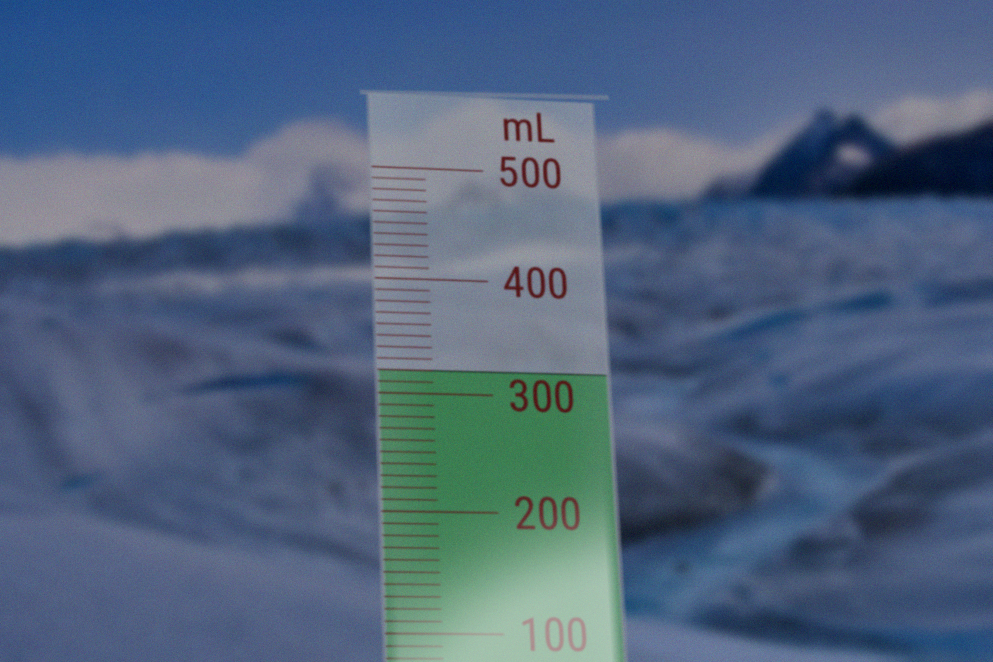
320 mL
